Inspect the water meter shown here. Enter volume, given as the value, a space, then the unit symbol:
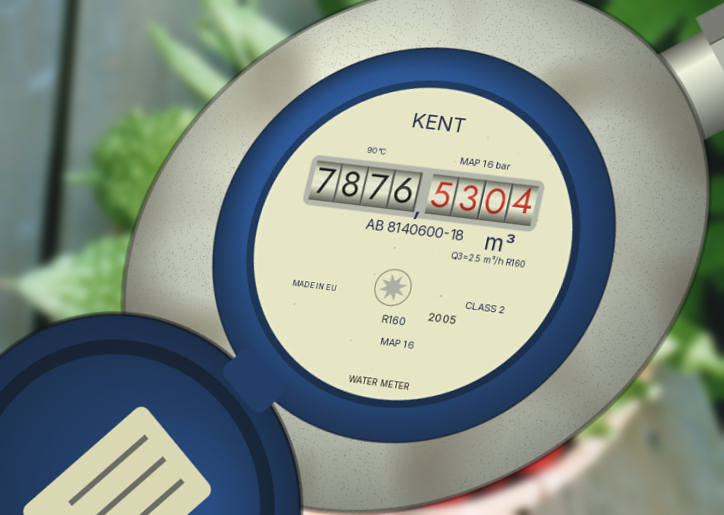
7876.5304 m³
